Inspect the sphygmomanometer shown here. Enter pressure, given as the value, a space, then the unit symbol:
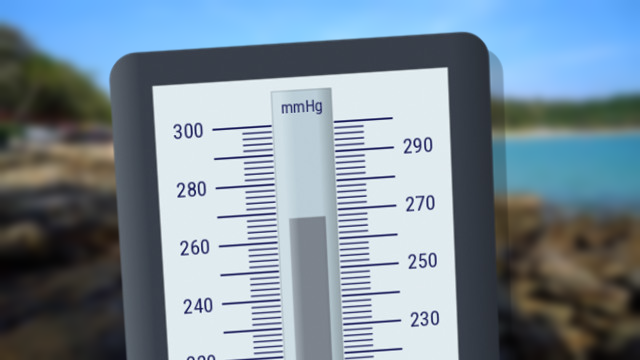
268 mmHg
